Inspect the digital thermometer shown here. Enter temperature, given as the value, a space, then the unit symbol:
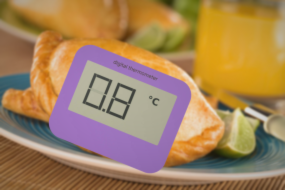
0.8 °C
